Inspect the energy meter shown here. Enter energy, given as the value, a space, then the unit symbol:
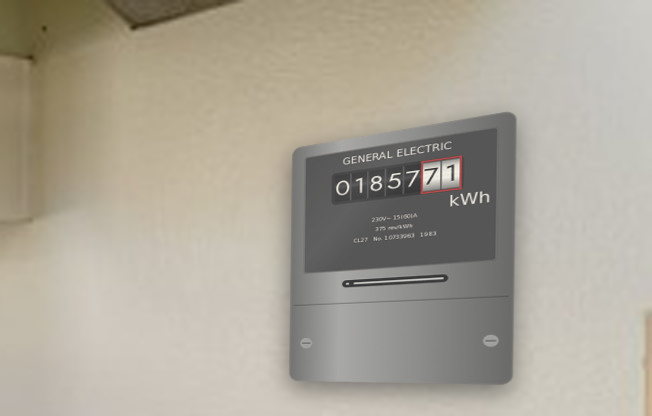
1857.71 kWh
